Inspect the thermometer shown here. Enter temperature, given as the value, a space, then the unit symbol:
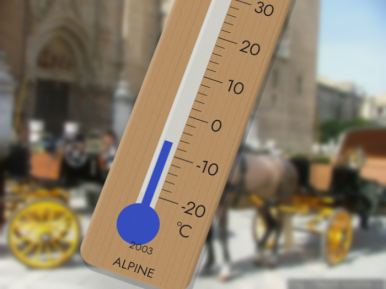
-7 °C
